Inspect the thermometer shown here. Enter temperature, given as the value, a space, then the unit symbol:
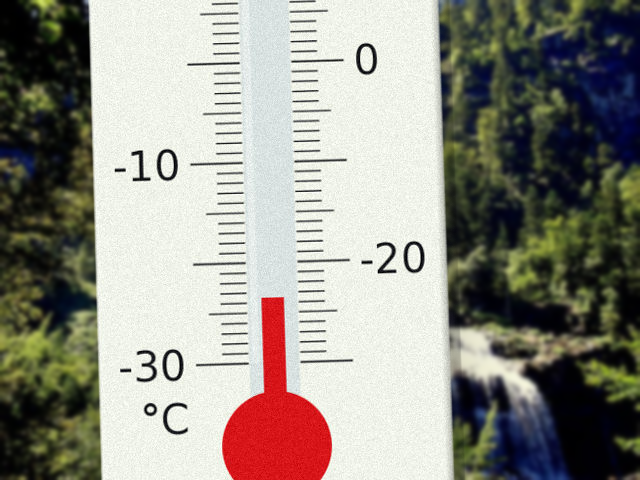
-23.5 °C
